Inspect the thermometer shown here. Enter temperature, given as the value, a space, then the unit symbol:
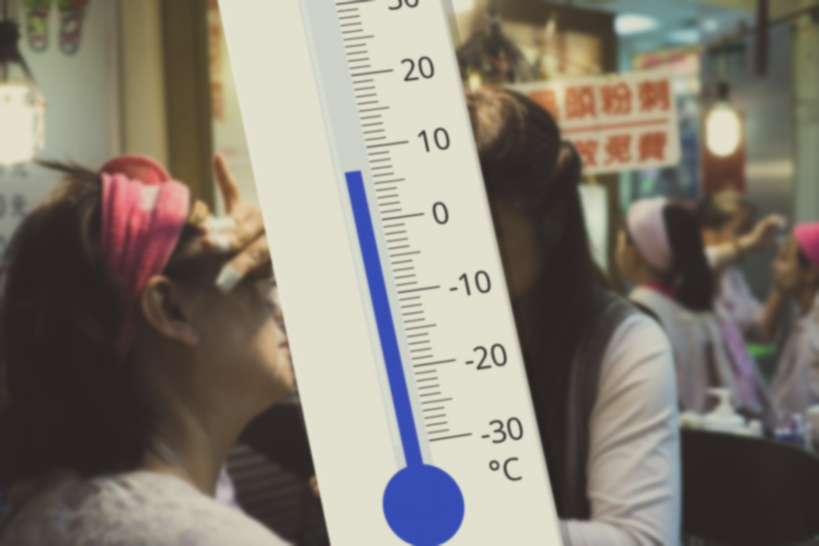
7 °C
